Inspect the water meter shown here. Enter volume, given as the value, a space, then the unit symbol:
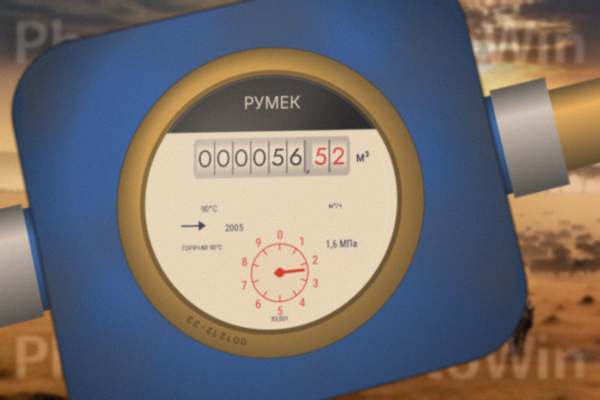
56.522 m³
